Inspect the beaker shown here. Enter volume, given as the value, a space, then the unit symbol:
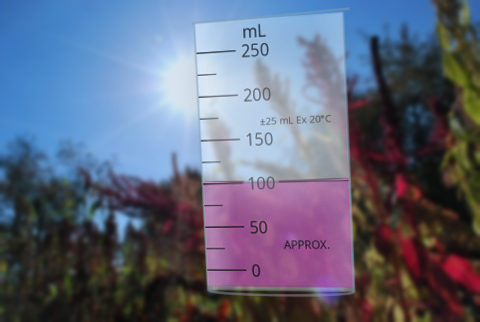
100 mL
